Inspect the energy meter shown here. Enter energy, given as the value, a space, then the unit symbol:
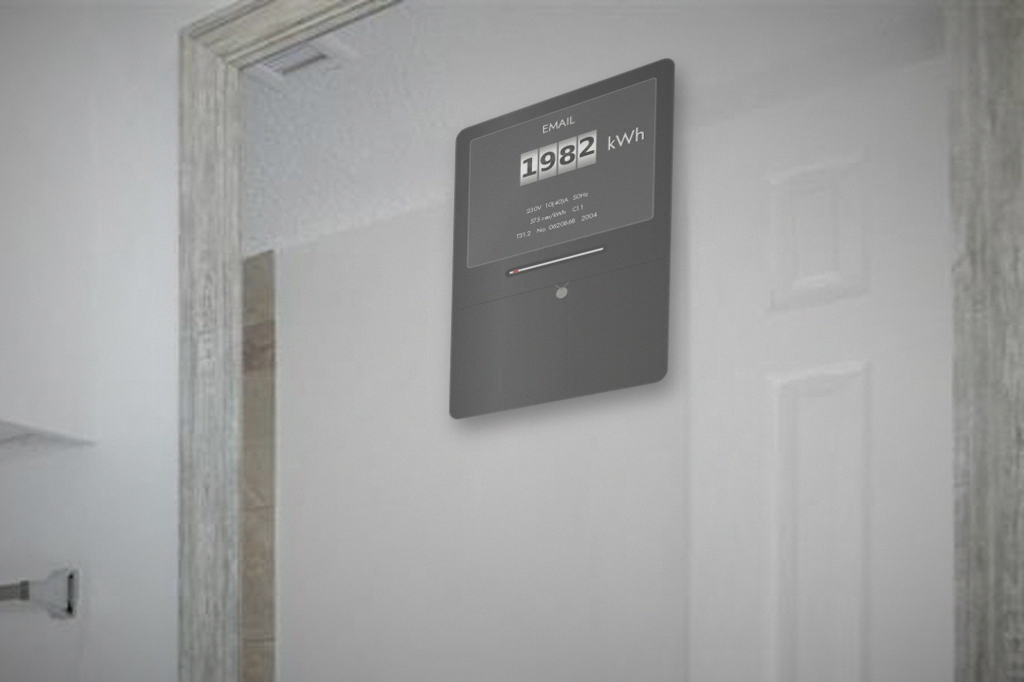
1982 kWh
